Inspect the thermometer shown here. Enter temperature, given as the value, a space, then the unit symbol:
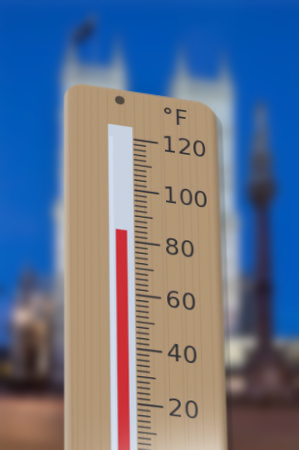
84 °F
